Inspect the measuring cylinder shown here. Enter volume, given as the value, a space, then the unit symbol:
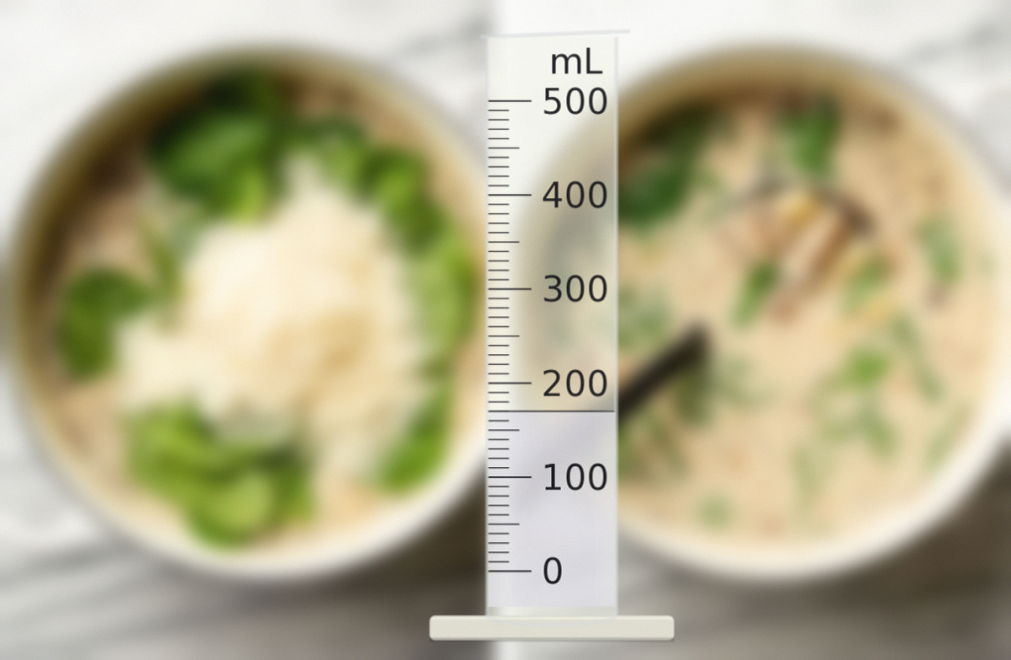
170 mL
